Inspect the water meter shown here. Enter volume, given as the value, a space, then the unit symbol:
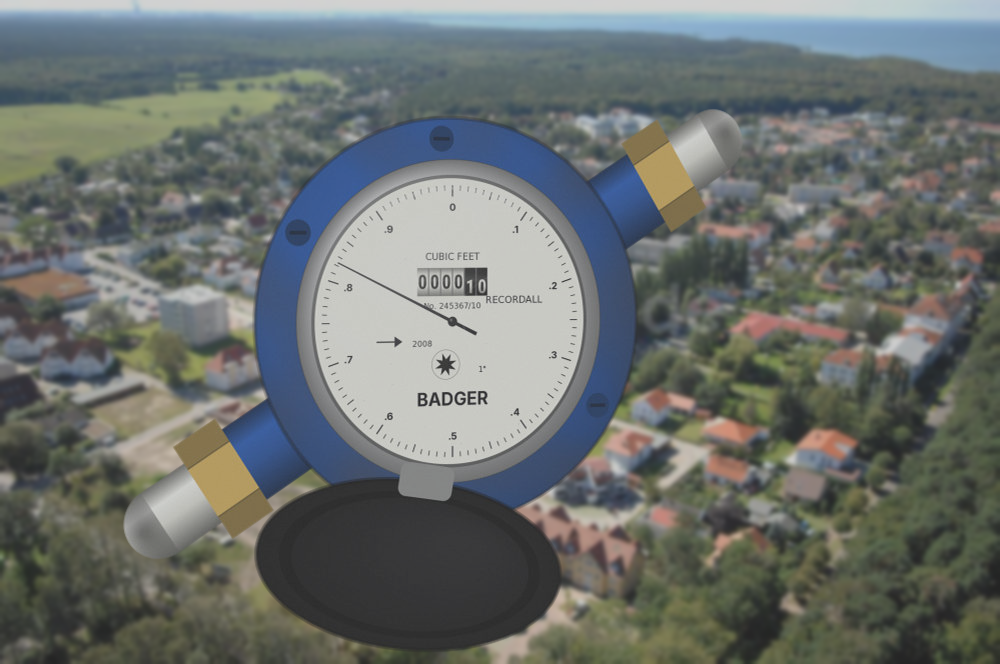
9.82 ft³
